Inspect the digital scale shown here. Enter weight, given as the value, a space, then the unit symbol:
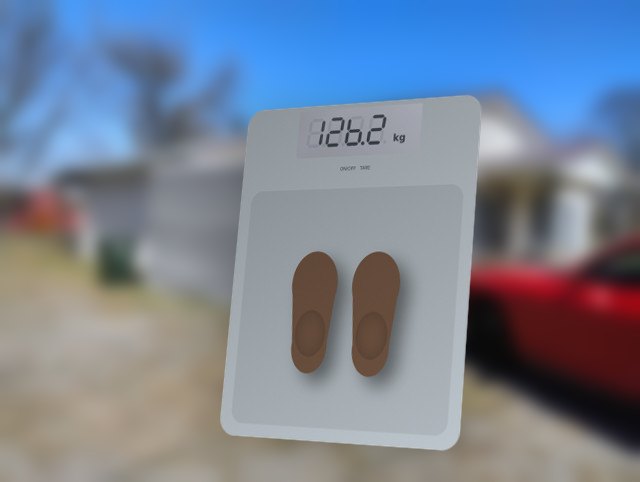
126.2 kg
